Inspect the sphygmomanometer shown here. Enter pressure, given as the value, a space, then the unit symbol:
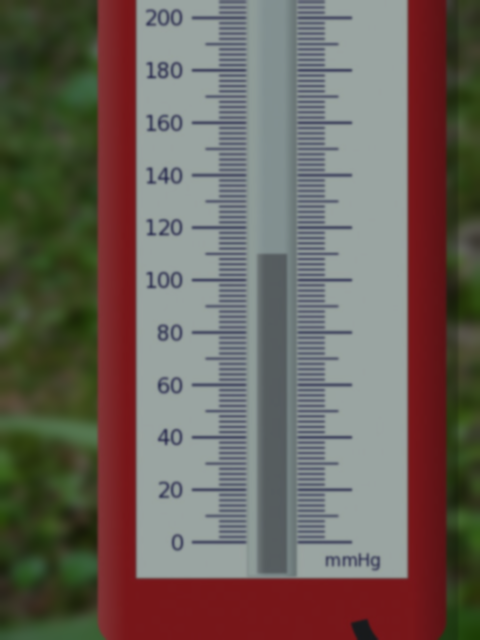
110 mmHg
